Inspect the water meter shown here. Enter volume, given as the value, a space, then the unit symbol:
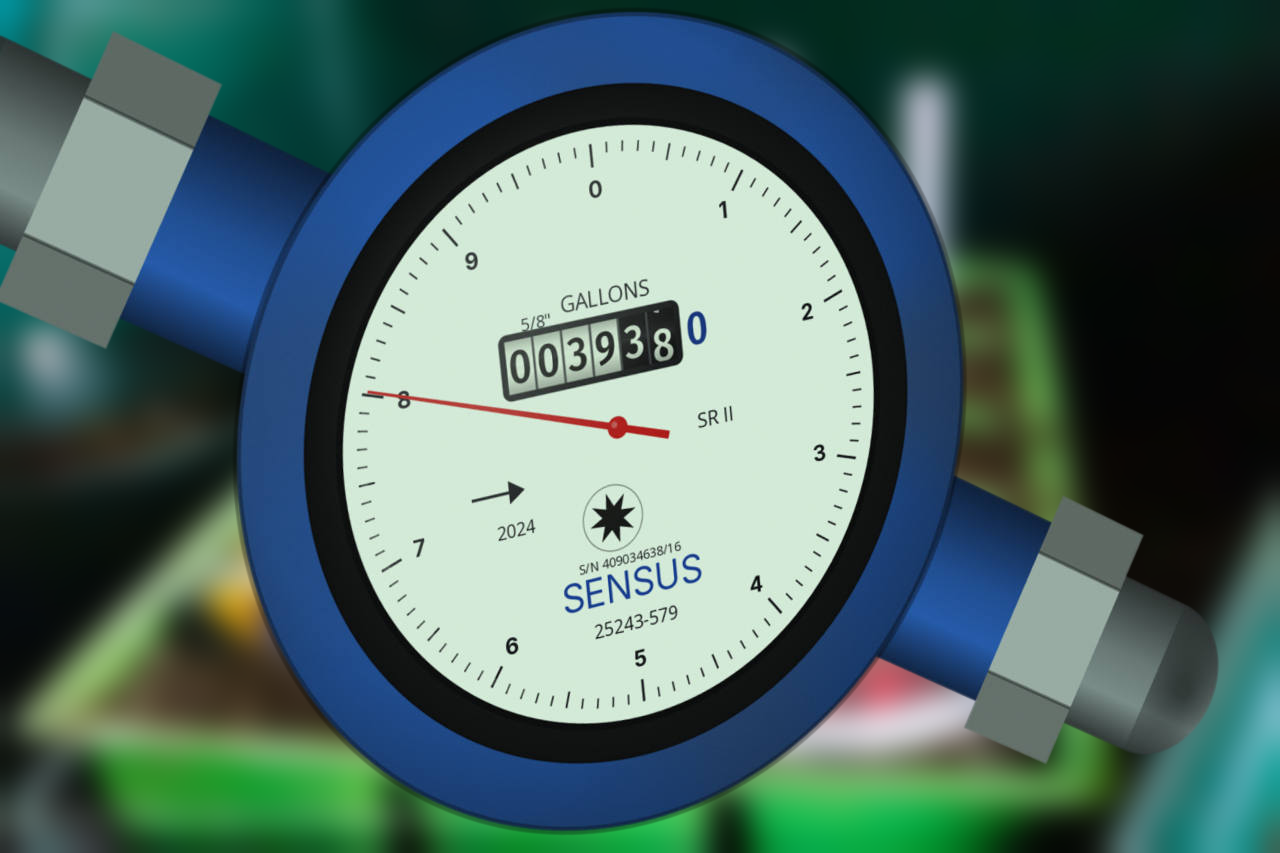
39378.0 gal
